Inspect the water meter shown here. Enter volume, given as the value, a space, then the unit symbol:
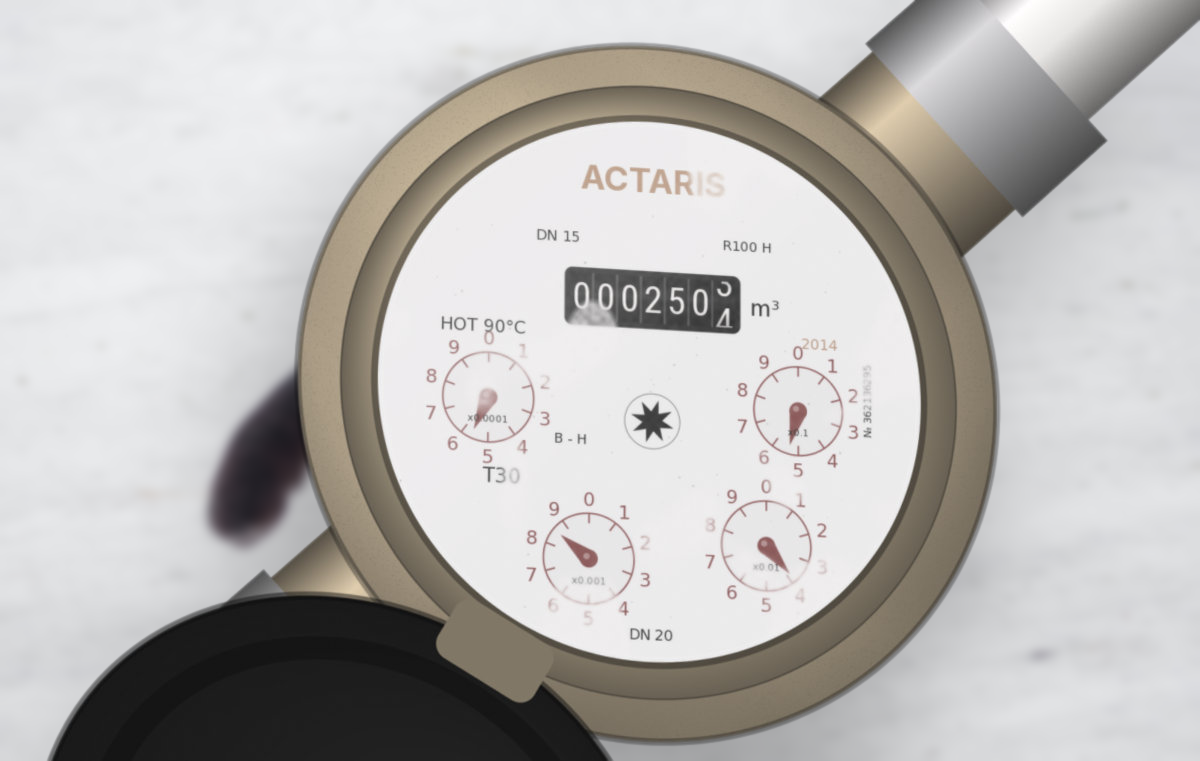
2503.5385 m³
